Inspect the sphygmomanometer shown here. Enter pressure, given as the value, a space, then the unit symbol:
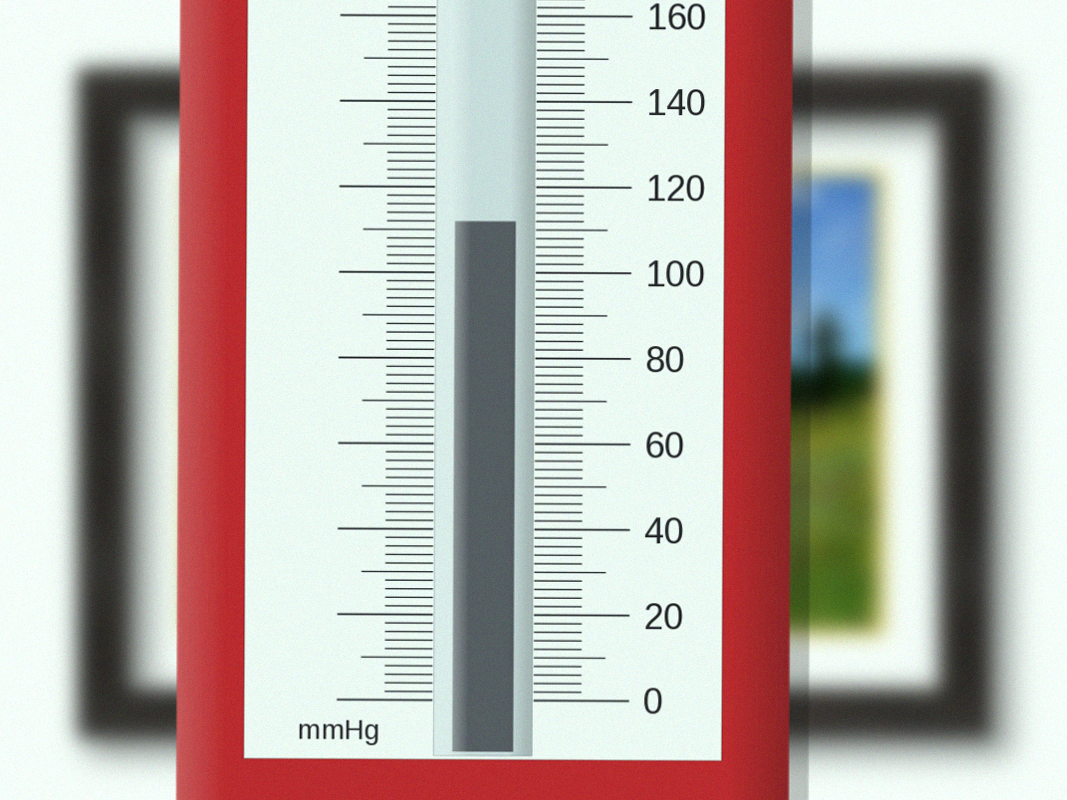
112 mmHg
